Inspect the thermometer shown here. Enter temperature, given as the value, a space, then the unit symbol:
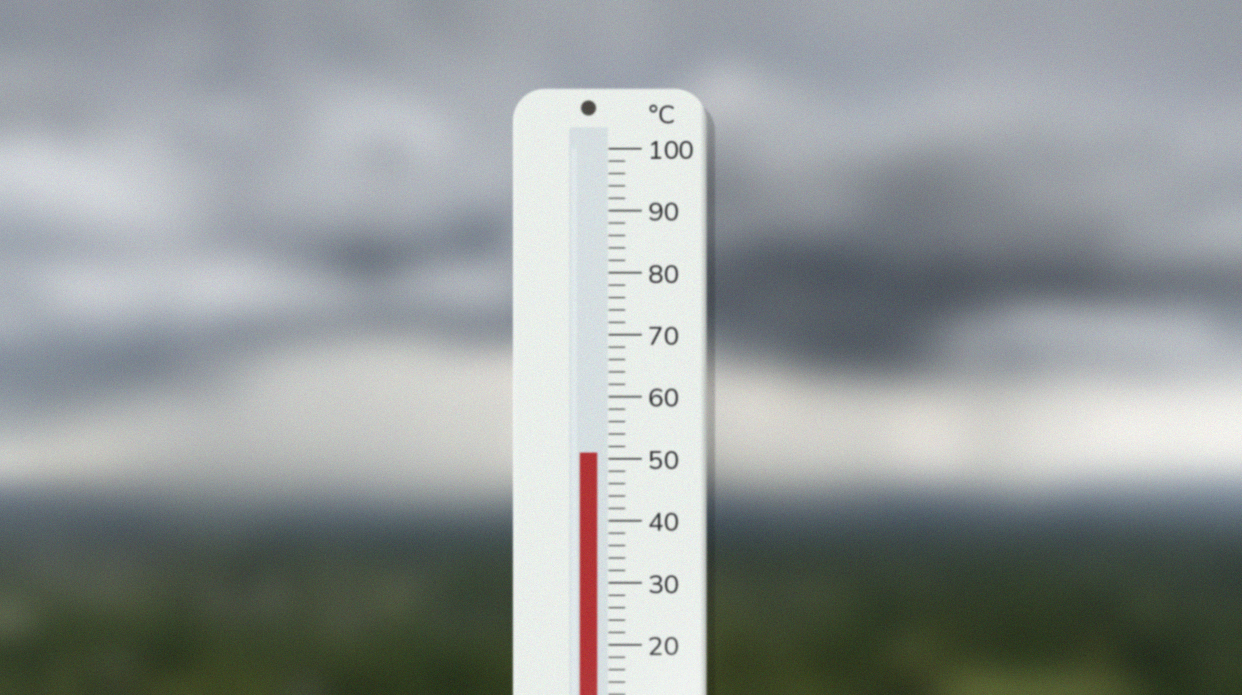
51 °C
